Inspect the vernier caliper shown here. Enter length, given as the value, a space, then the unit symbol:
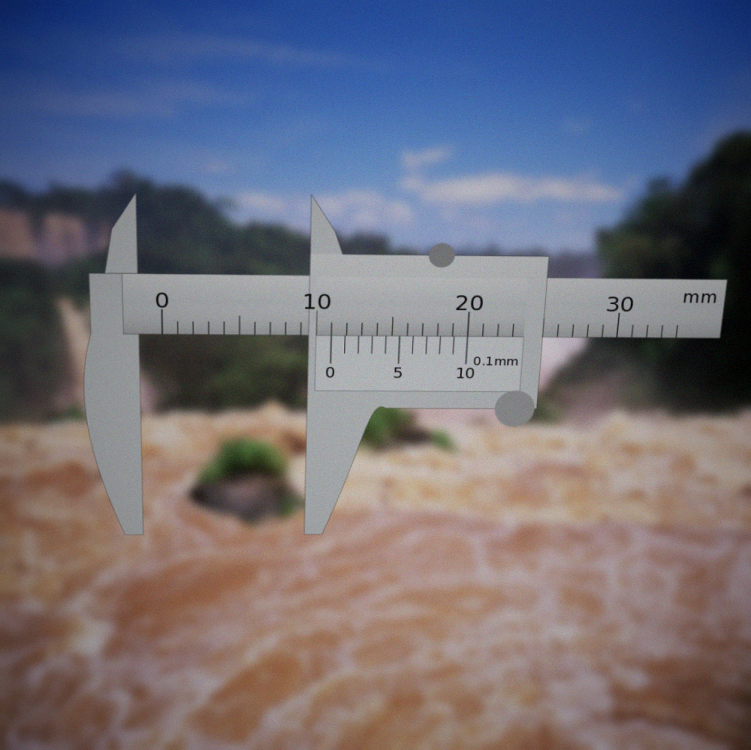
11.0 mm
